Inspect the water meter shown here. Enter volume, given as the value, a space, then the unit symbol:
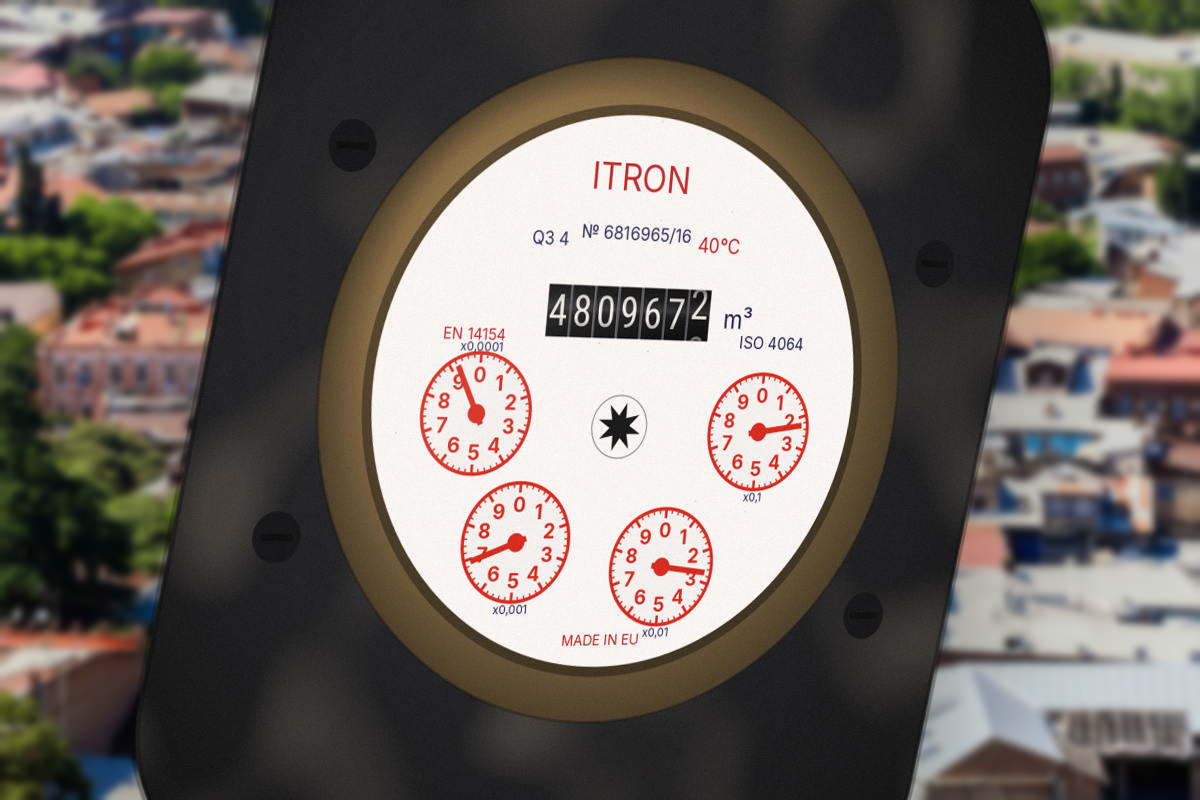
4809672.2269 m³
